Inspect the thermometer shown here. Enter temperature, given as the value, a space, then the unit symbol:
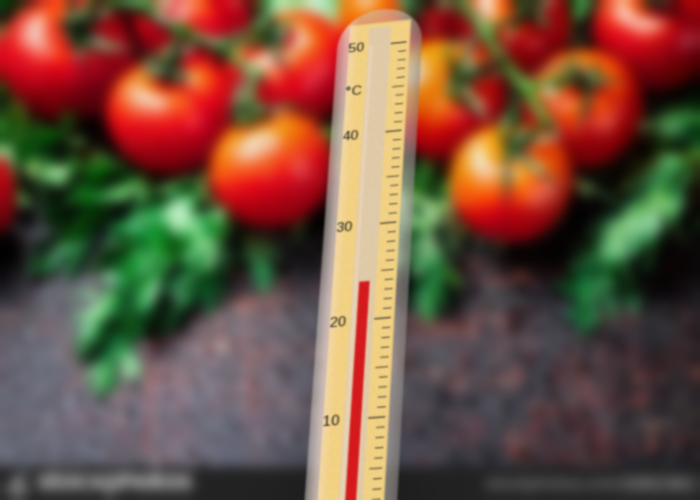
24 °C
